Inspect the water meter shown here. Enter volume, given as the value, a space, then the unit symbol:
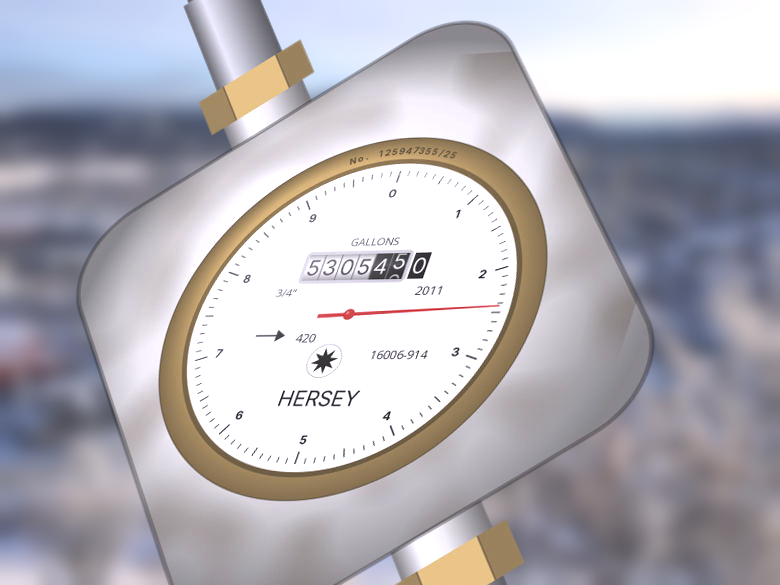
5305452.4 gal
